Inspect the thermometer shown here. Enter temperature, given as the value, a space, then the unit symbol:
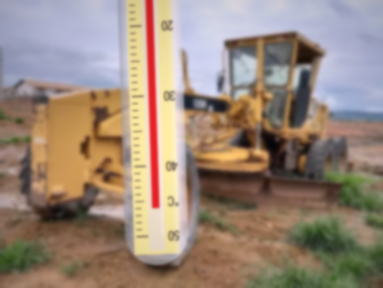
46 °C
